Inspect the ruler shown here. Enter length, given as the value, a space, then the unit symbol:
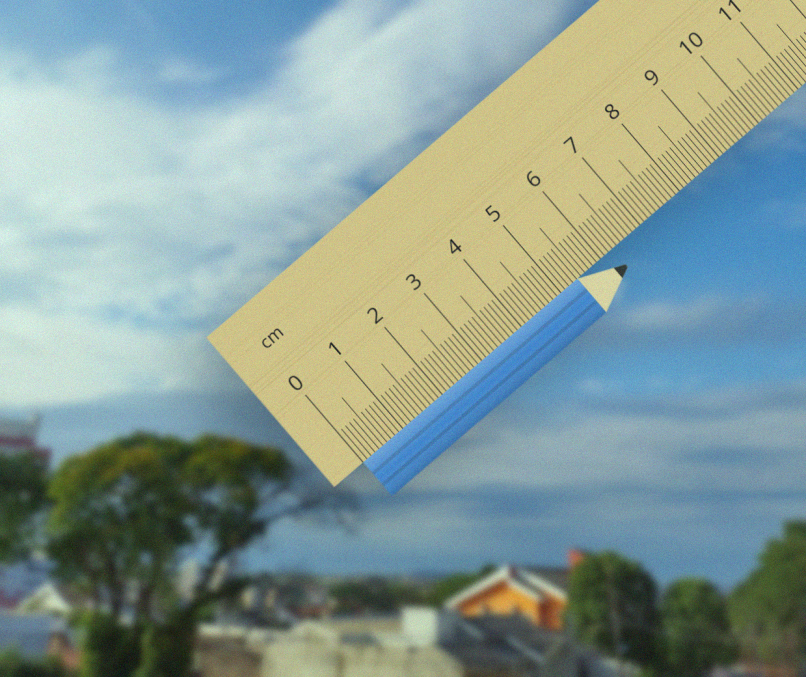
6.3 cm
